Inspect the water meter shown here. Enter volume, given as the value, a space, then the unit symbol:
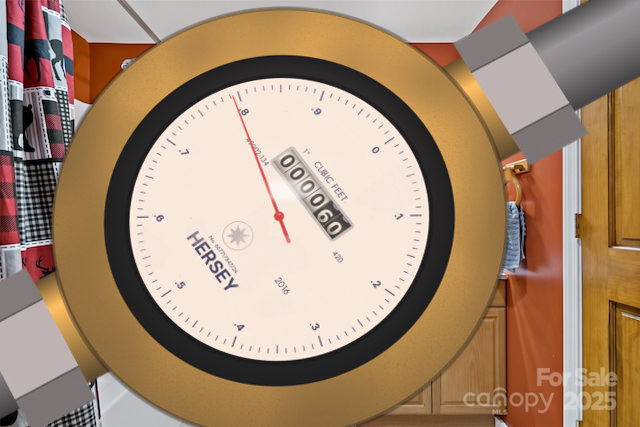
59.79 ft³
